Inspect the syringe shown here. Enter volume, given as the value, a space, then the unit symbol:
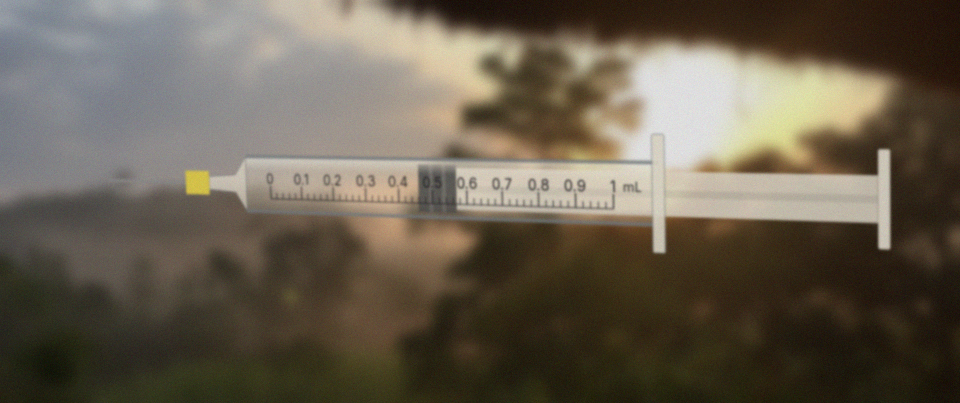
0.46 mL
